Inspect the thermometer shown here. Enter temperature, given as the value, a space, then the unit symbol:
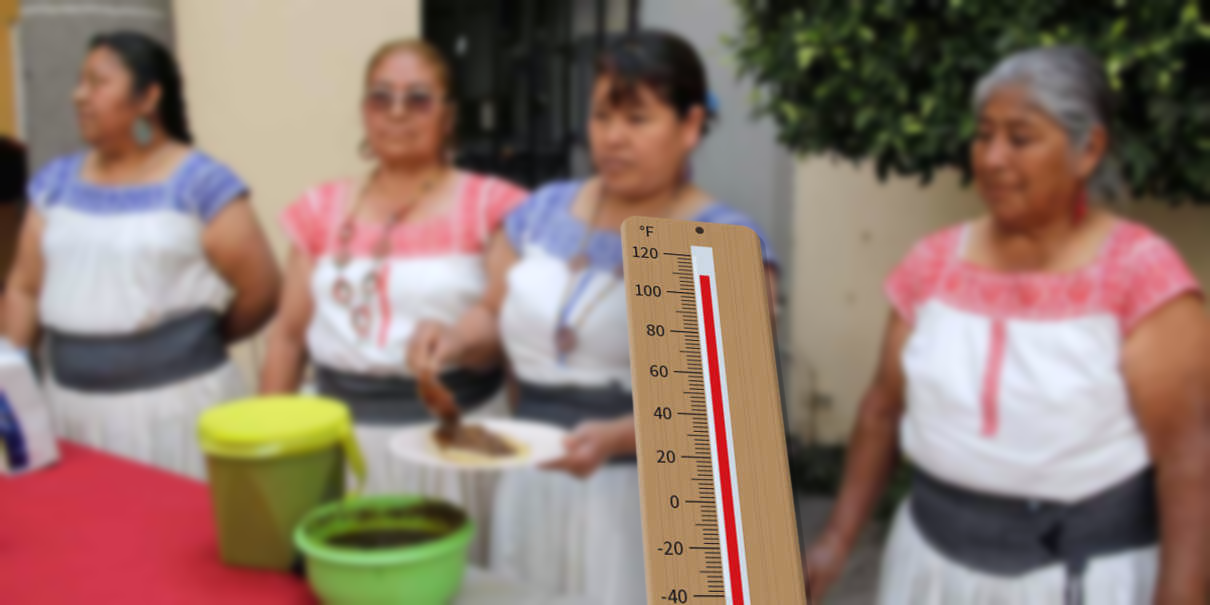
110 °F
